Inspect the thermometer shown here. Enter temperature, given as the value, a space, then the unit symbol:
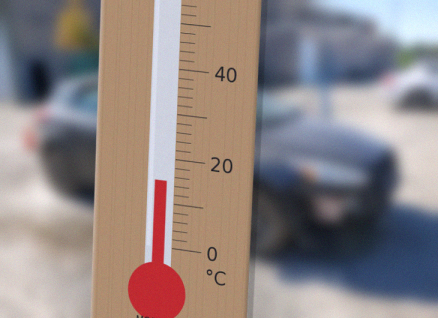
15 °C
